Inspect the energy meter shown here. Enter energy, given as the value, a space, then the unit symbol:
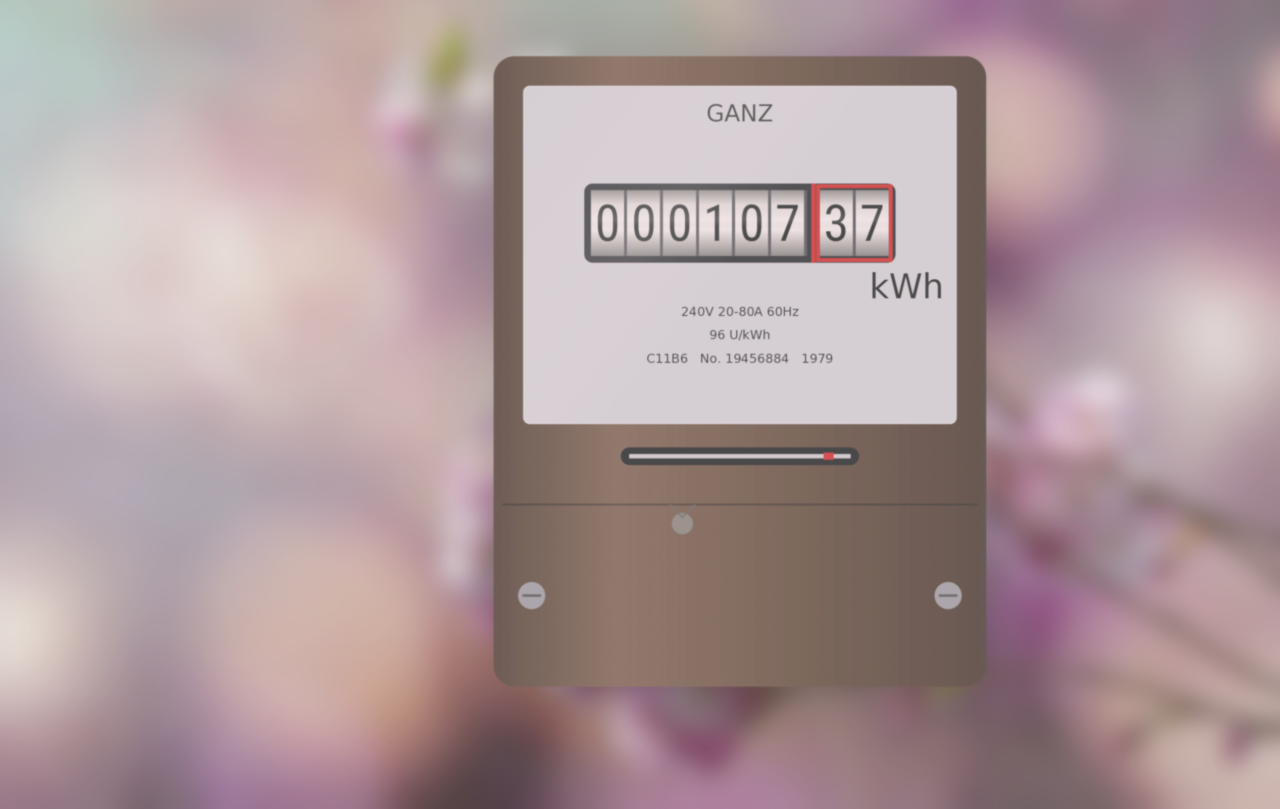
107.37 kWh
